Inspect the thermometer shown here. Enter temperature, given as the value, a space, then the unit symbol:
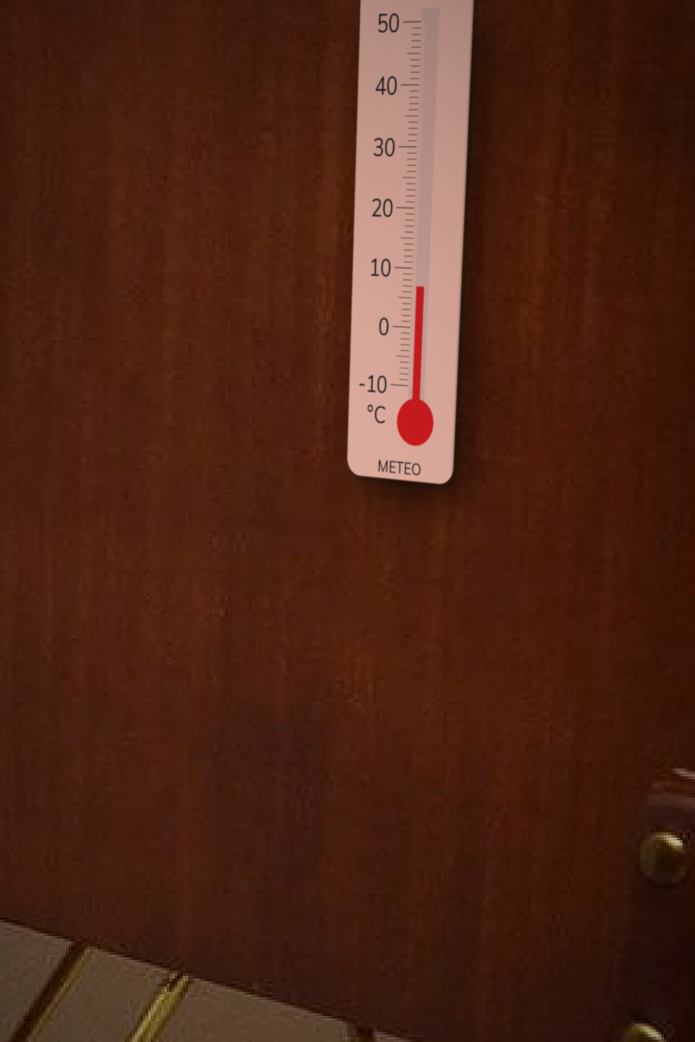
7 °C
